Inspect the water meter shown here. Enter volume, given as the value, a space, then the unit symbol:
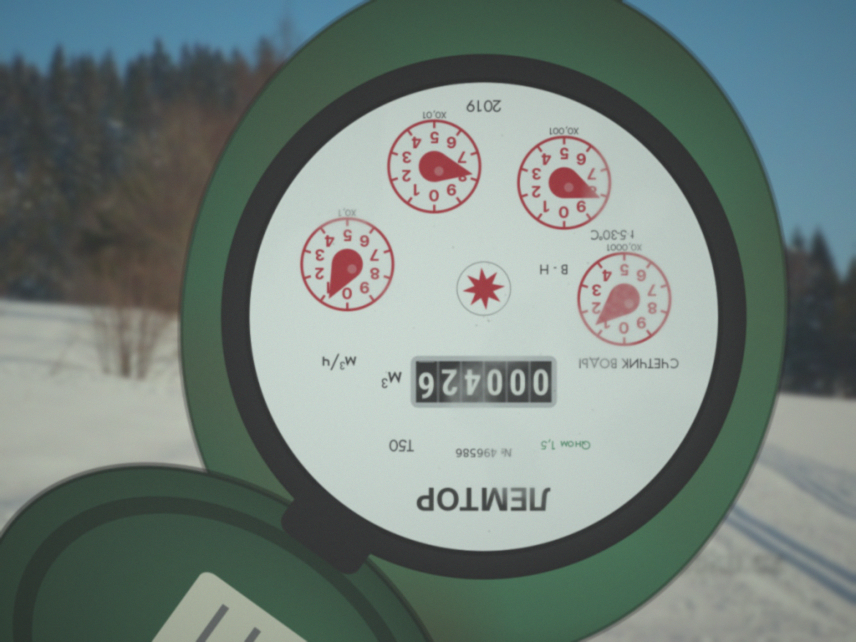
426.0781 m³
